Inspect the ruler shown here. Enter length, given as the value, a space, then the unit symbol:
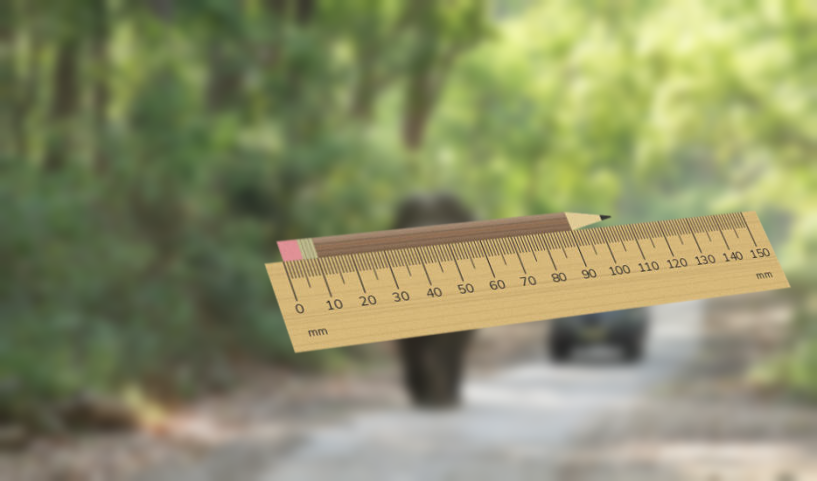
105 mm
